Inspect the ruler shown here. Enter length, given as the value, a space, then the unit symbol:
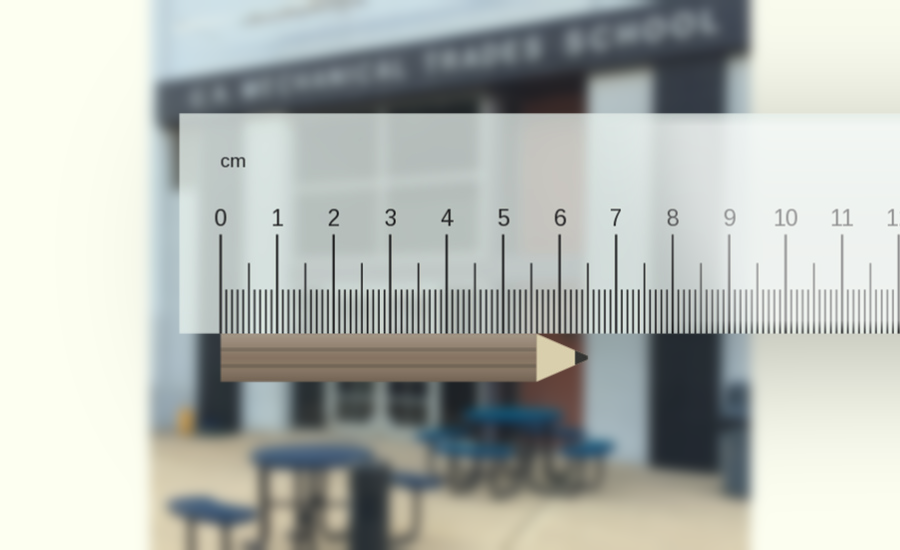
6.5 cm
